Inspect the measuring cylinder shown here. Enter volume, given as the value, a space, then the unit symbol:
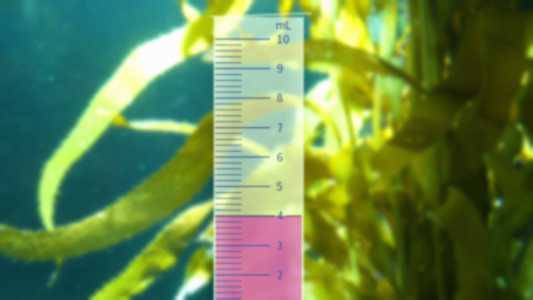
4 mL
